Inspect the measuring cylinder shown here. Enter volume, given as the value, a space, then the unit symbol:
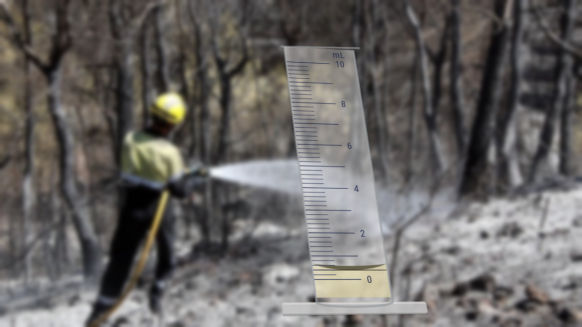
0.4 mL
